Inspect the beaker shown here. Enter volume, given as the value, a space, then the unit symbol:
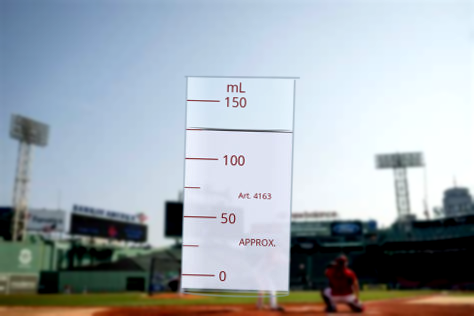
125 mL
